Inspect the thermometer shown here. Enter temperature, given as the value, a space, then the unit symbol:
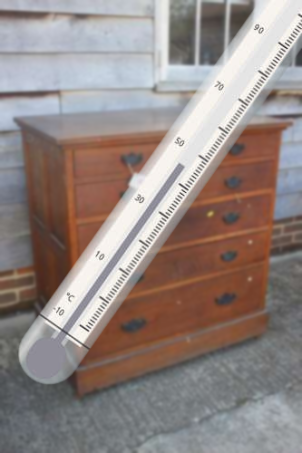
45 °C
